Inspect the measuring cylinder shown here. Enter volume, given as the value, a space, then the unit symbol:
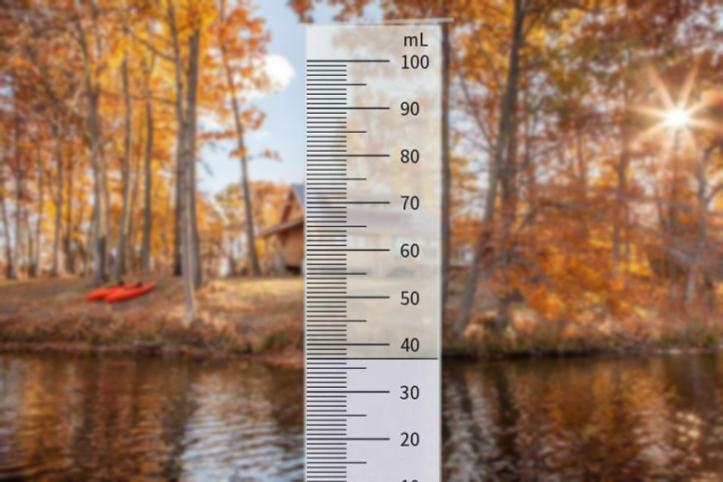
37 mL
